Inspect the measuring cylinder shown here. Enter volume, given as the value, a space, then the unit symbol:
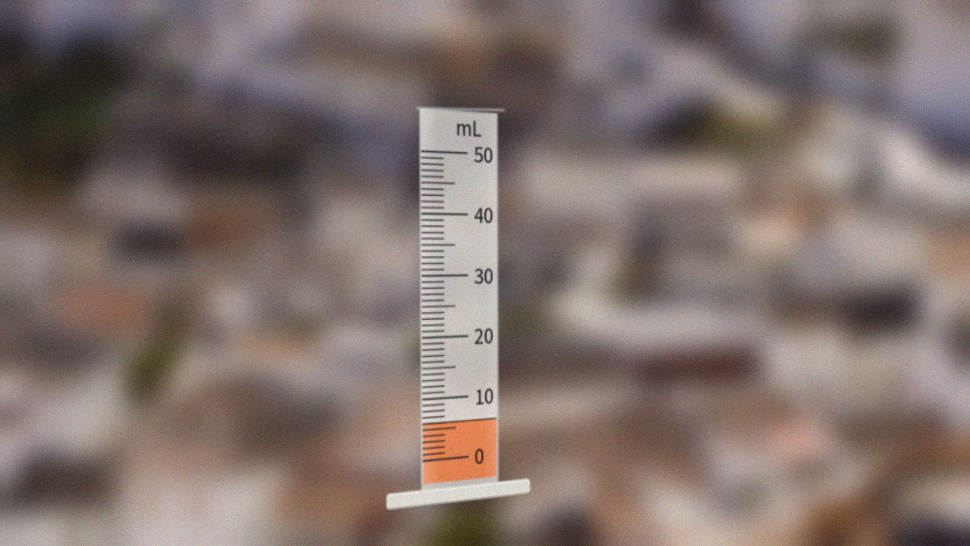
6 mL
